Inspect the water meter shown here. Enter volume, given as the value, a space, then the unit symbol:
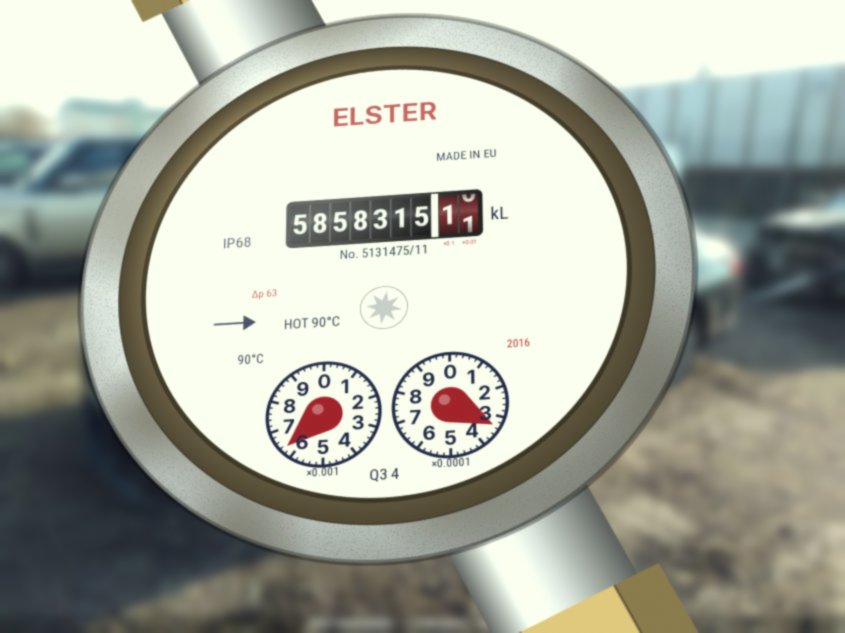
5858315.1063 kL
